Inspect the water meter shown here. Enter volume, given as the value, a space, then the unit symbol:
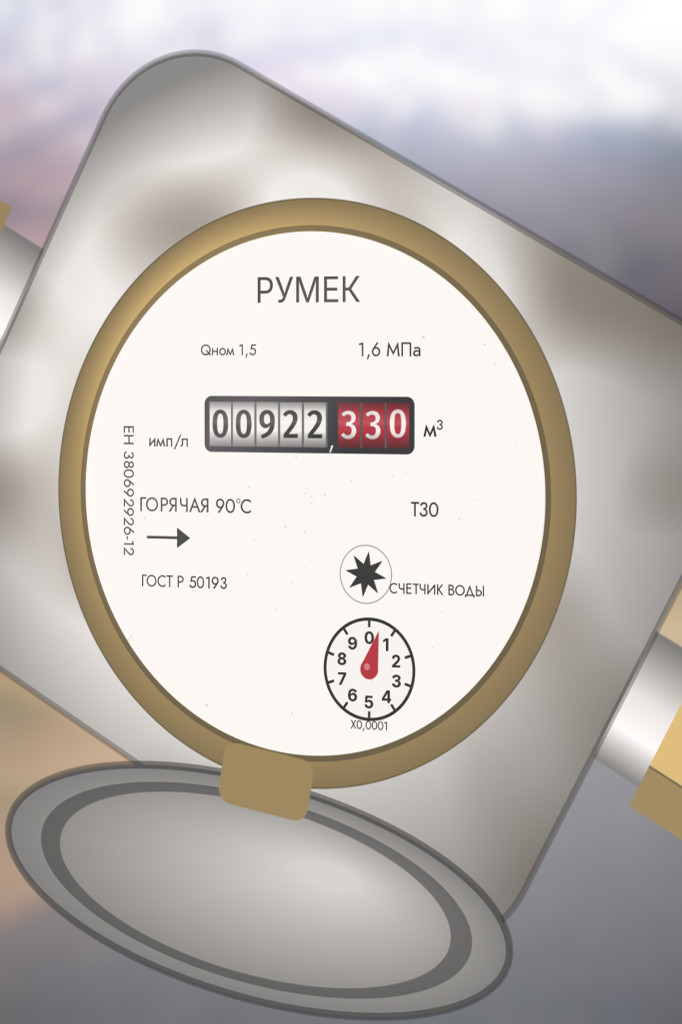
922.3300 m³
